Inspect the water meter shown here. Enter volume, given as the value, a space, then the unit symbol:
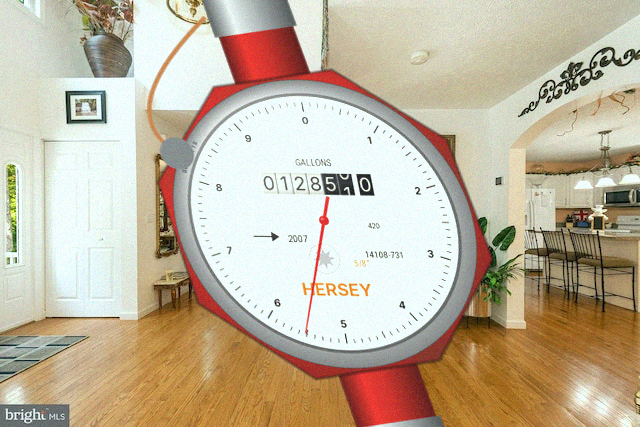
128505.5 gal
